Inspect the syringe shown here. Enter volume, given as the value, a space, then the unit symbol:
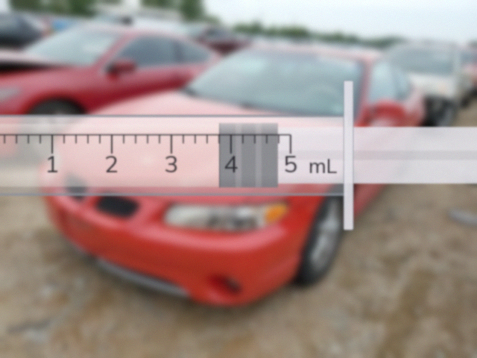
3.8 mL
